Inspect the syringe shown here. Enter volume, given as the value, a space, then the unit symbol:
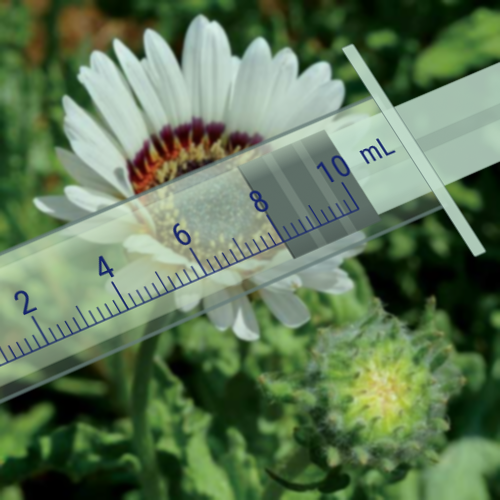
8 mL
